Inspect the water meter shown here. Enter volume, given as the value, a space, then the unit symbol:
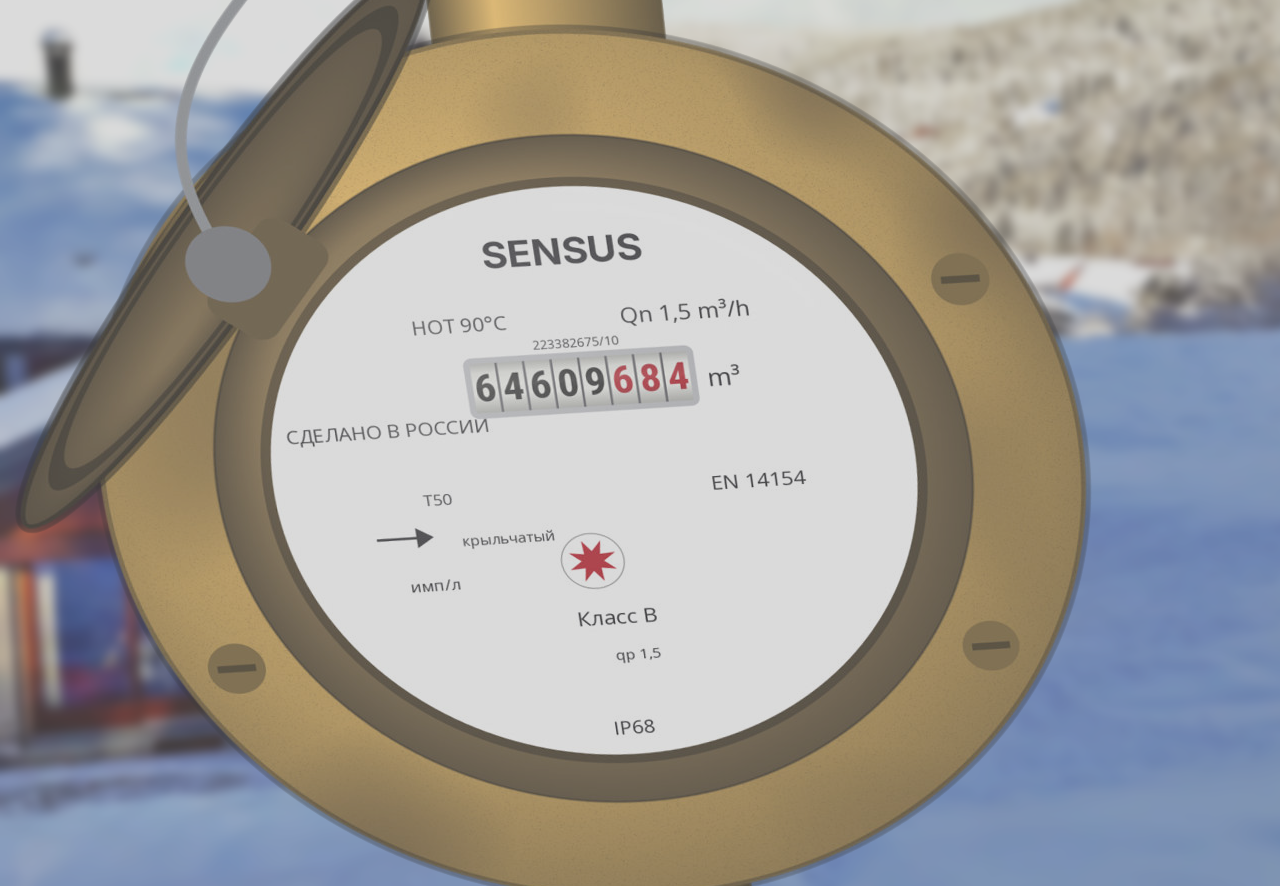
64609.684 m³
